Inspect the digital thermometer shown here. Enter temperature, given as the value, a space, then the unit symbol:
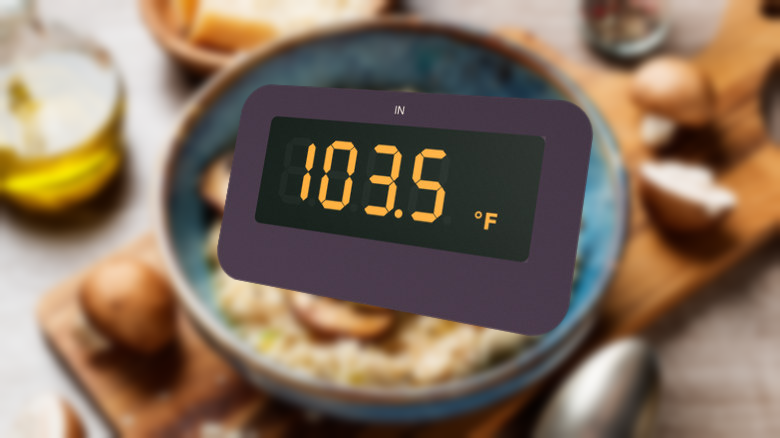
103.5 °F
